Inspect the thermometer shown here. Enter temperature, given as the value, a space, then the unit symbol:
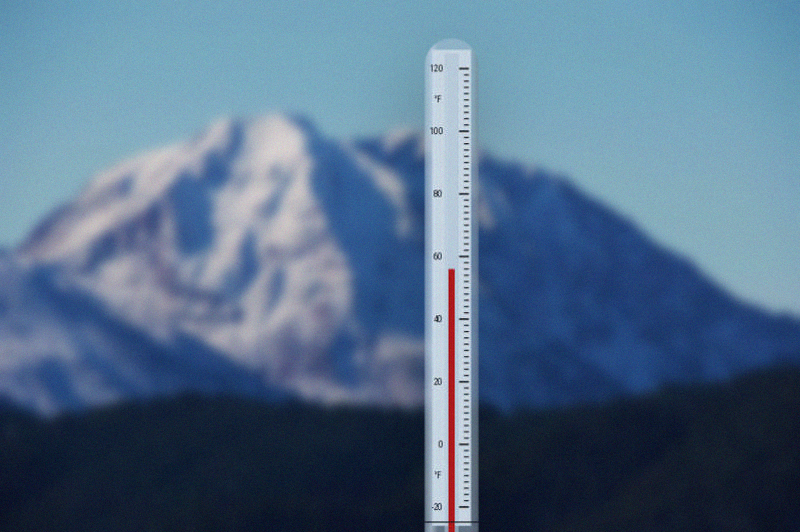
56 °F
